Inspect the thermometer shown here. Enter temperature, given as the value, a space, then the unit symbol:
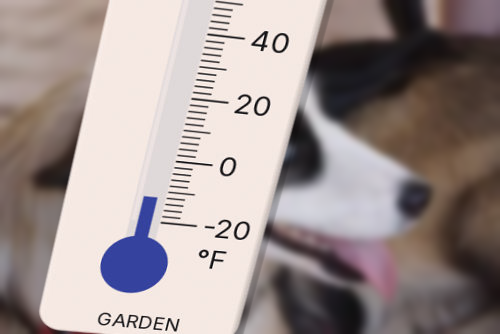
-12 °F
